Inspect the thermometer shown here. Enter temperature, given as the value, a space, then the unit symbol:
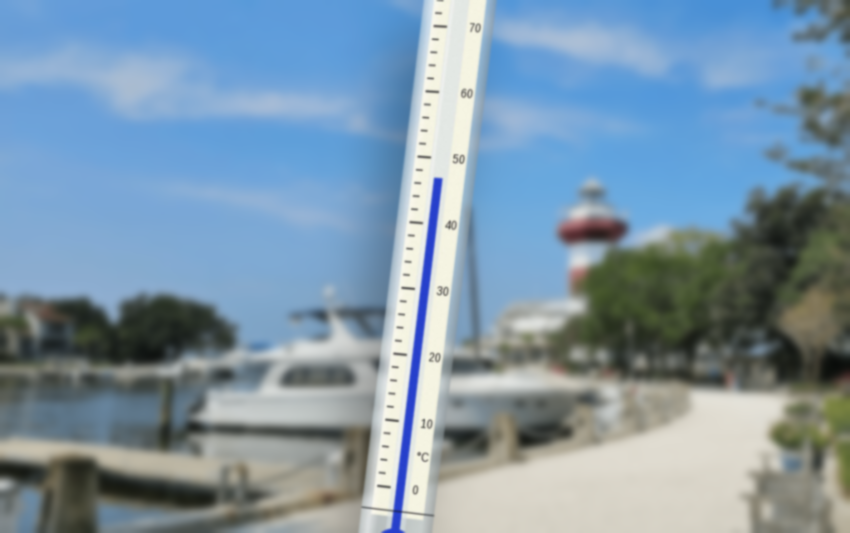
47 °C
